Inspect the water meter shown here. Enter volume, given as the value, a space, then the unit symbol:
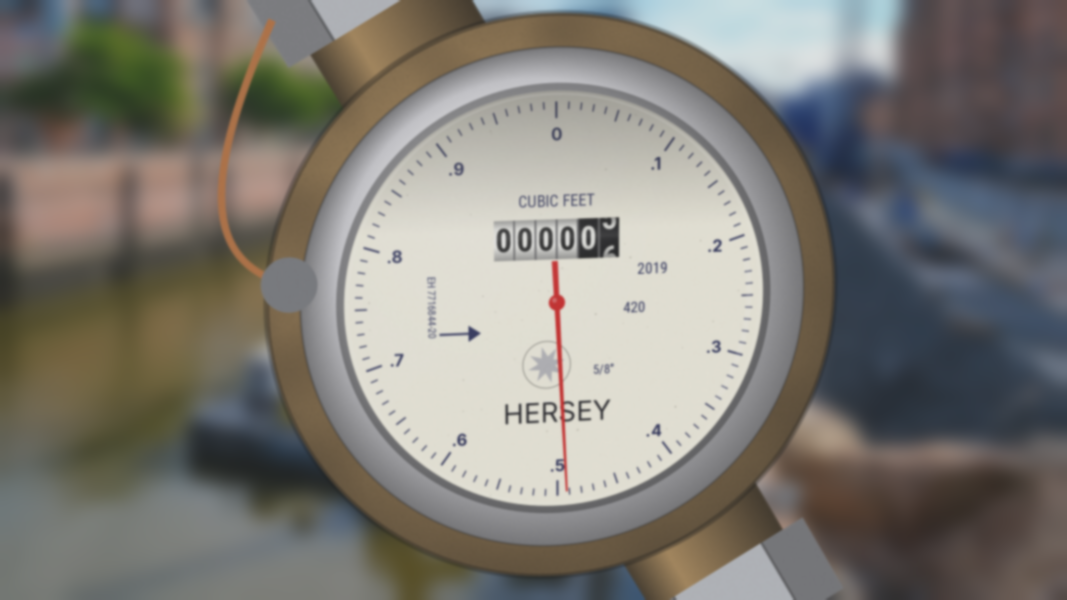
5.49 ft³
